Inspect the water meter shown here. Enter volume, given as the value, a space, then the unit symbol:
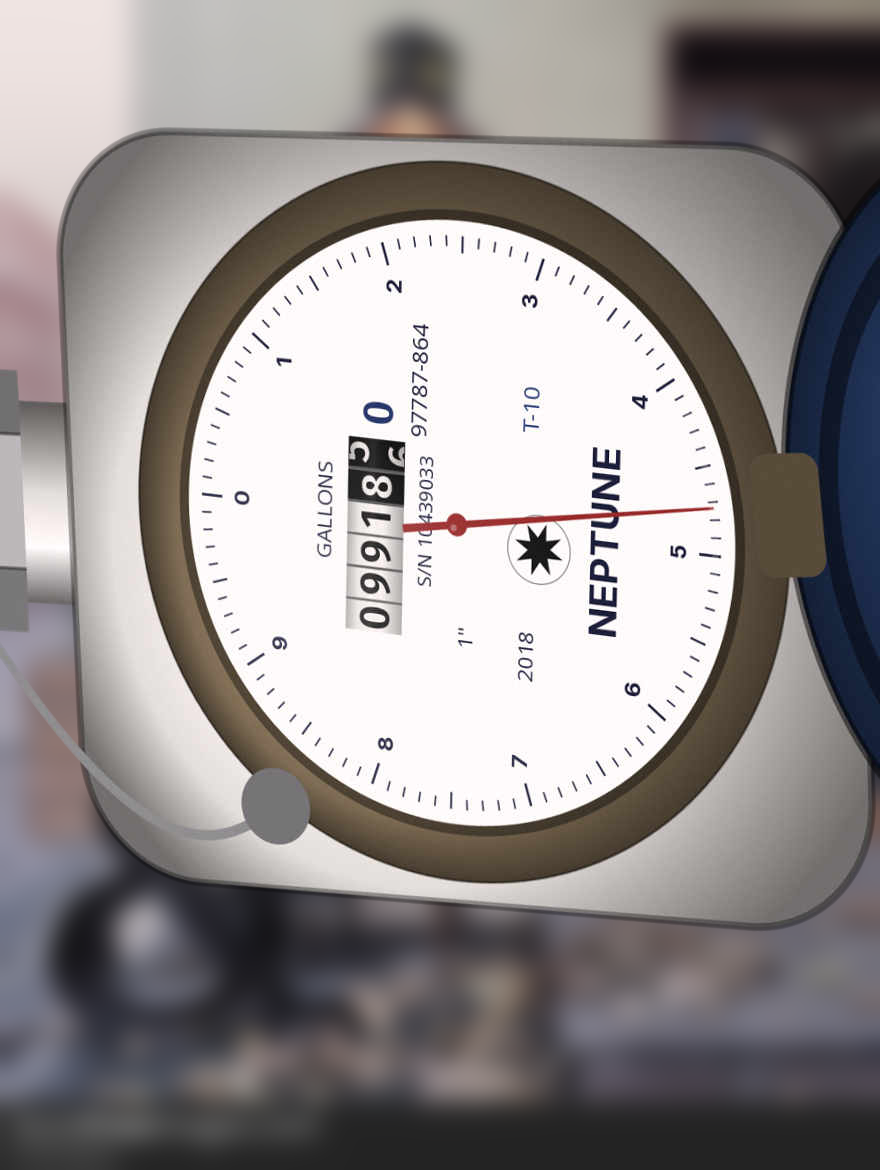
991854.7 gal
